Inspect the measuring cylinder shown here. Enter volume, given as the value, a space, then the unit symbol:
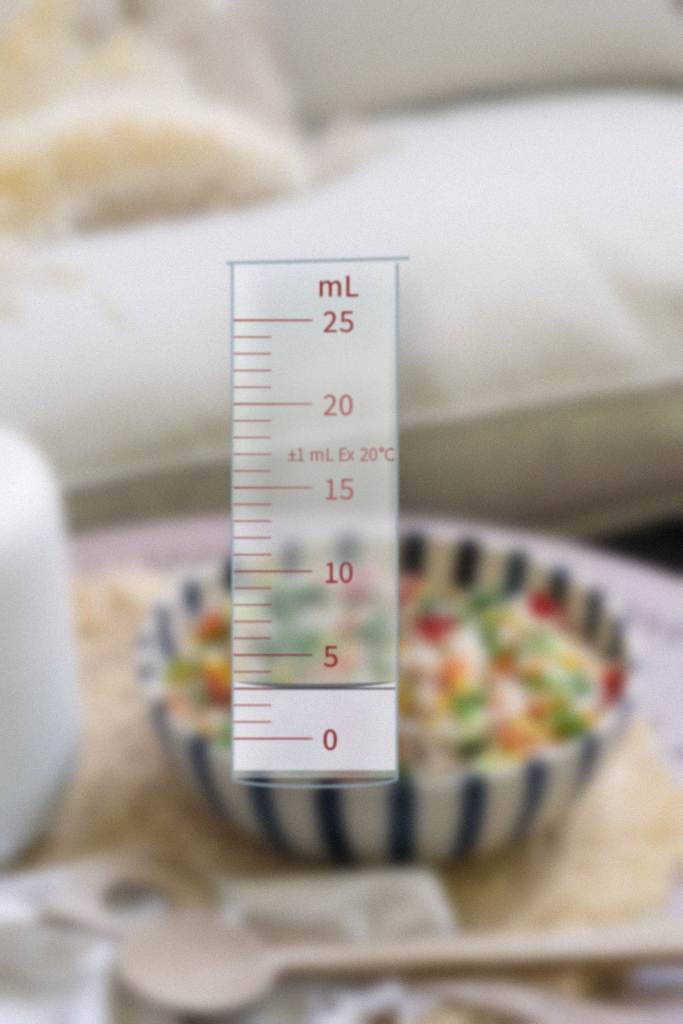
3 mL
